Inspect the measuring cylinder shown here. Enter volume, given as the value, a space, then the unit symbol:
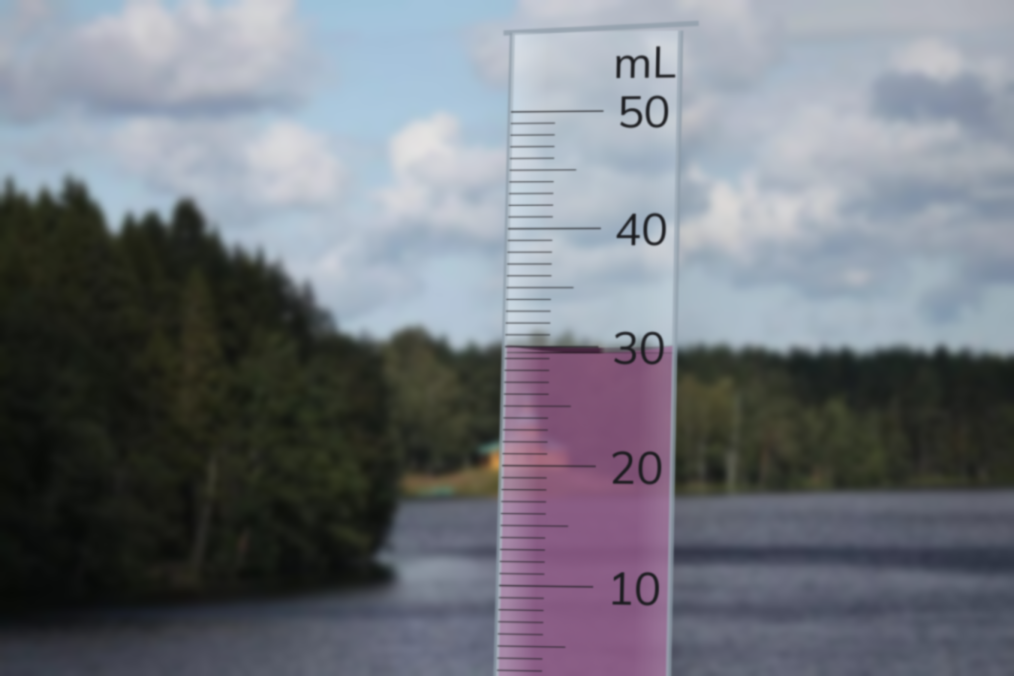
29.5 mL
